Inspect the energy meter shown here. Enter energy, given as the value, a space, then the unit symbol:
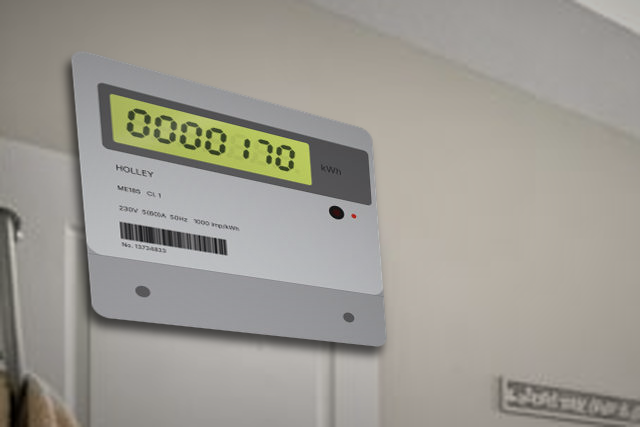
170 kWh
